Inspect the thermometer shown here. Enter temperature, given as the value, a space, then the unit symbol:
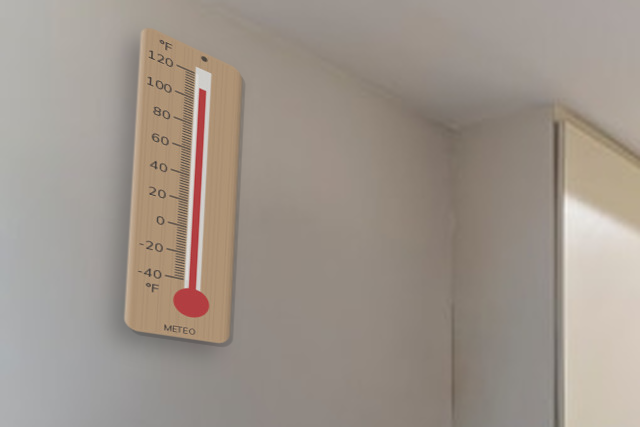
110 °F
